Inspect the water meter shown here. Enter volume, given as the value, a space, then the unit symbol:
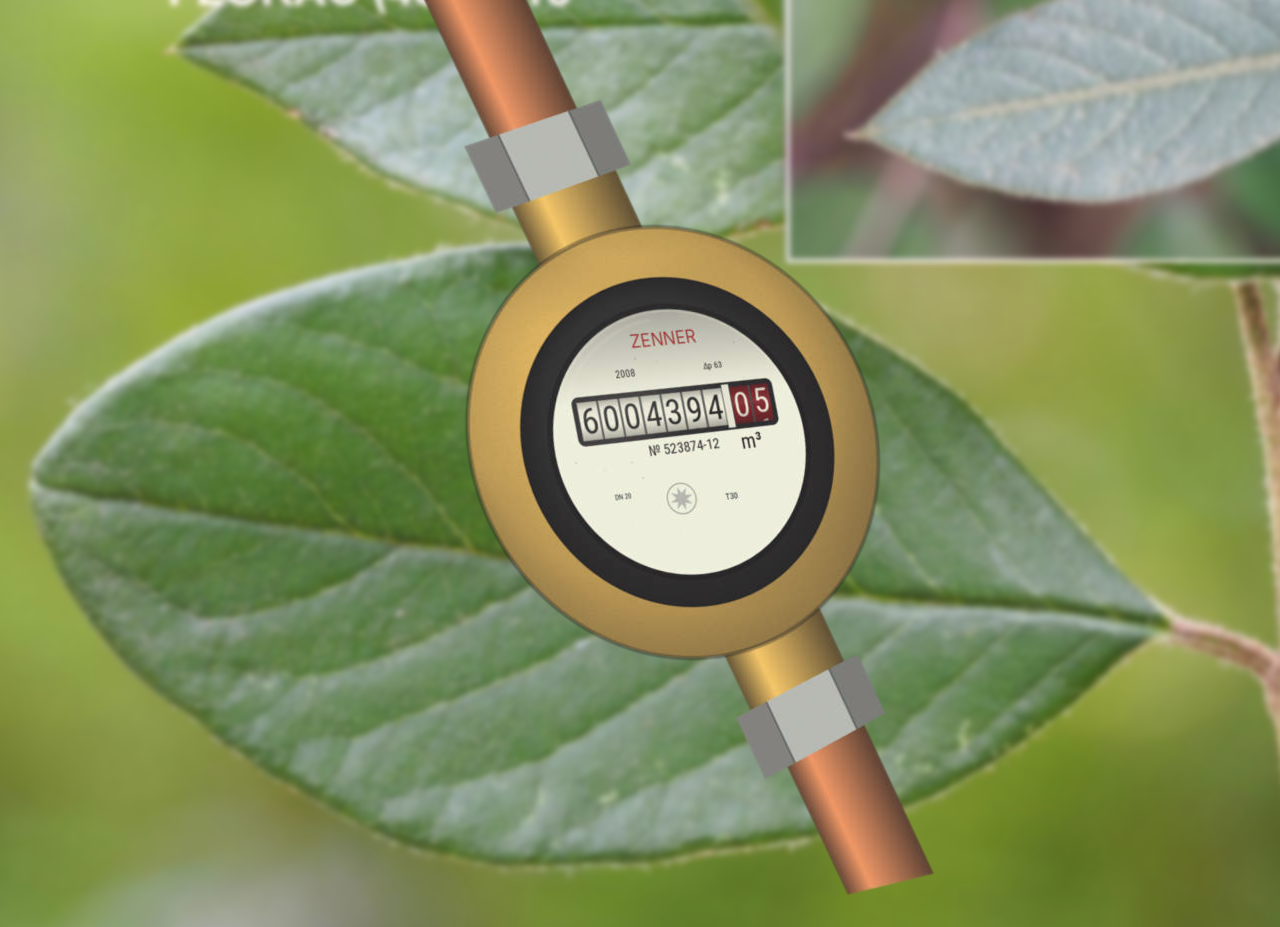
6004394.05 m³
